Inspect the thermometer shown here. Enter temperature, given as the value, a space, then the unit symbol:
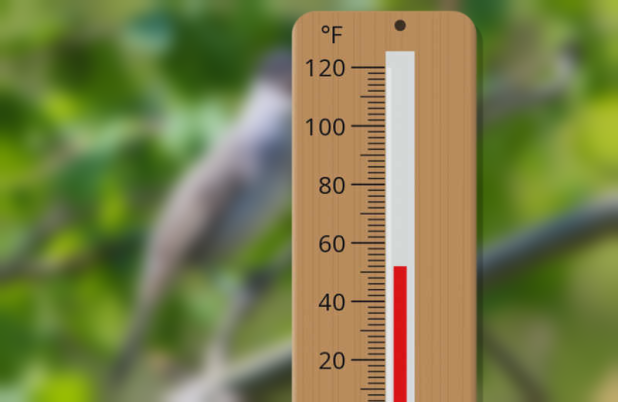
52 °F
